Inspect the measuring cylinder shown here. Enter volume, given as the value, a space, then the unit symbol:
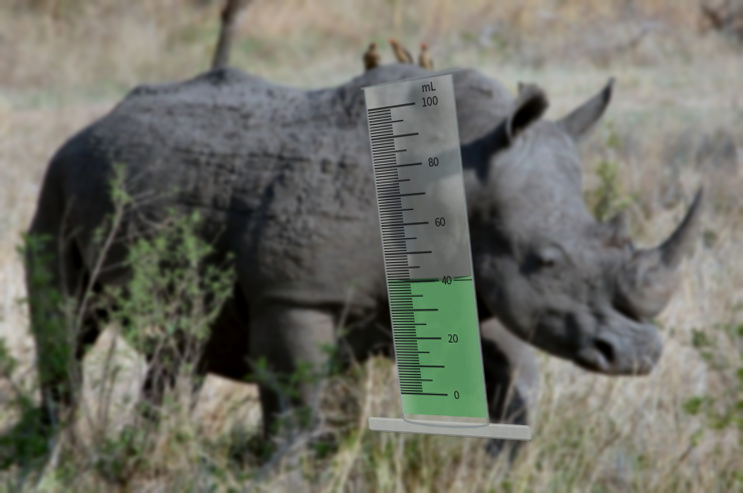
40 mL
